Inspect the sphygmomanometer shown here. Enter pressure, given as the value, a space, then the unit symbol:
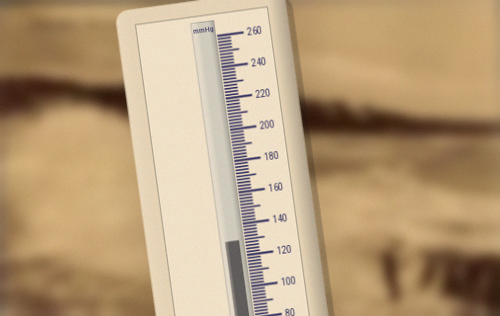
130 mmHg
